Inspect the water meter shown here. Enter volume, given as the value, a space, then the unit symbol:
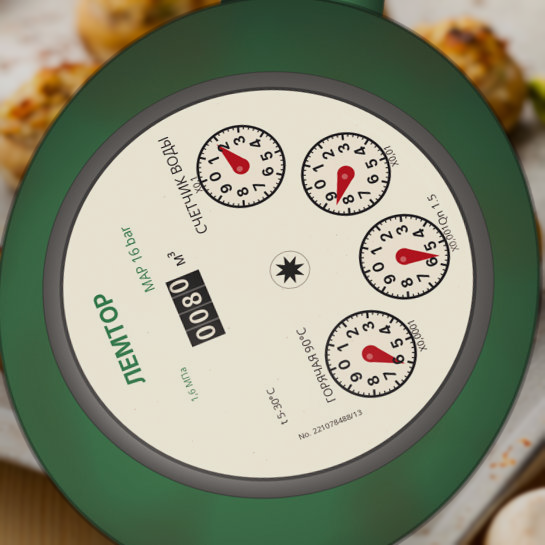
80.1856 m³
